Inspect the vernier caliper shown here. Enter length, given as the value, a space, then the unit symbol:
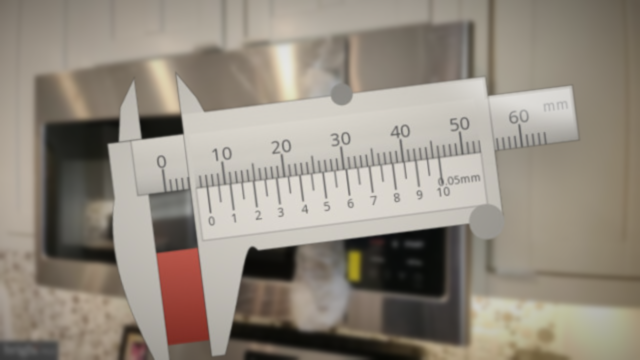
7.0 mm
